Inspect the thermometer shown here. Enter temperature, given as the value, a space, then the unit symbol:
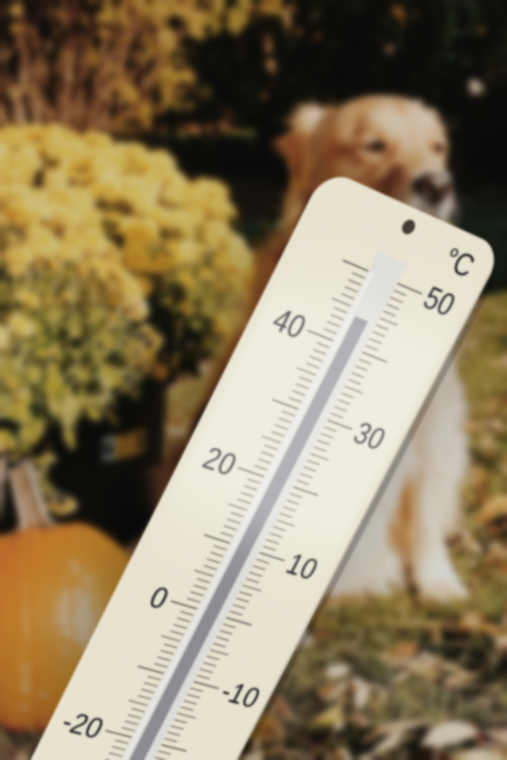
44 °C
